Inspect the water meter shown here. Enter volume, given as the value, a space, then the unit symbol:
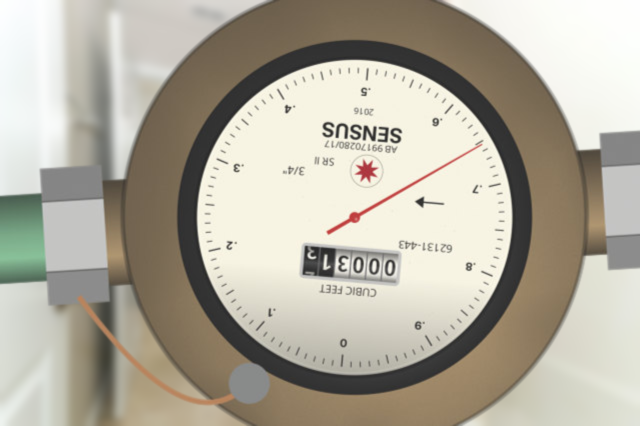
312.65 ft³
